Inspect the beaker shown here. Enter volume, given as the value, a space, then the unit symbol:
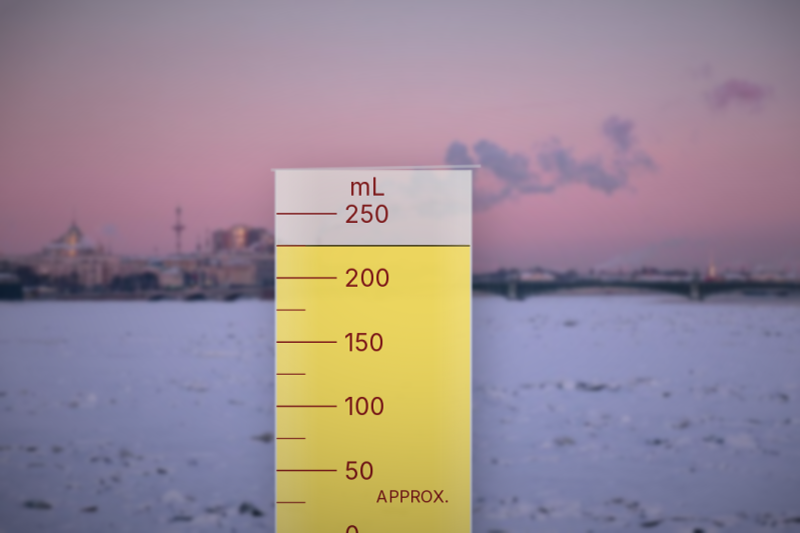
225 mL
